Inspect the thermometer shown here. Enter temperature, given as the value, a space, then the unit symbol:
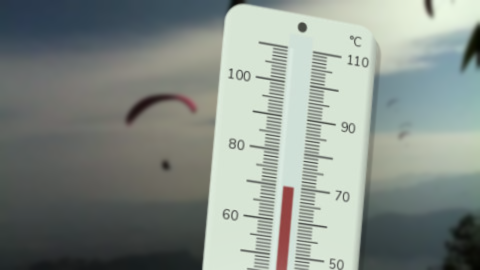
70 °C
